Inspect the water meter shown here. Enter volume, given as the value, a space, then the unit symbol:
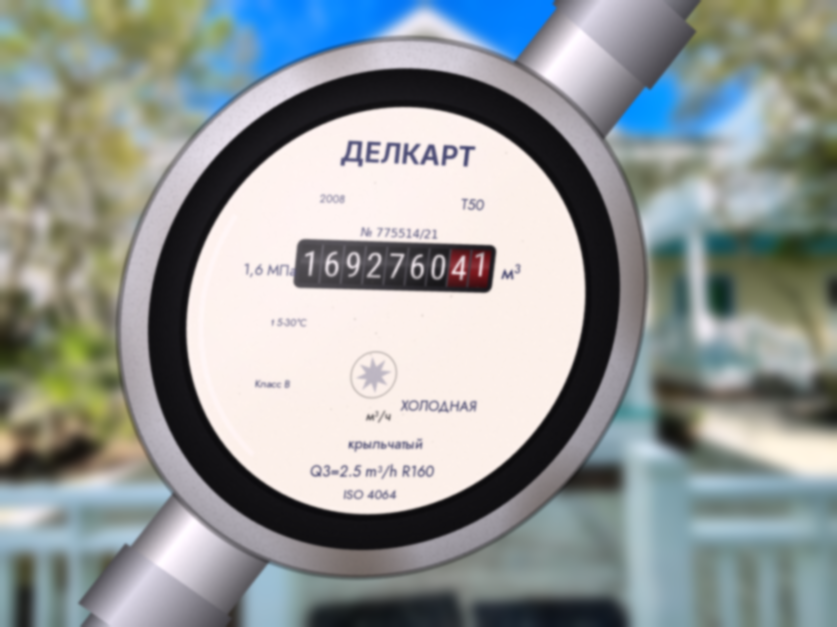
1692760.41 m³
